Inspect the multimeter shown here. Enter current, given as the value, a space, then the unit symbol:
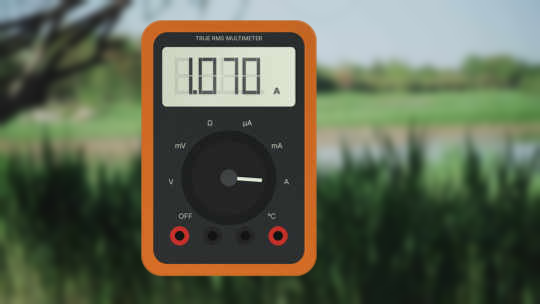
1.070 A
